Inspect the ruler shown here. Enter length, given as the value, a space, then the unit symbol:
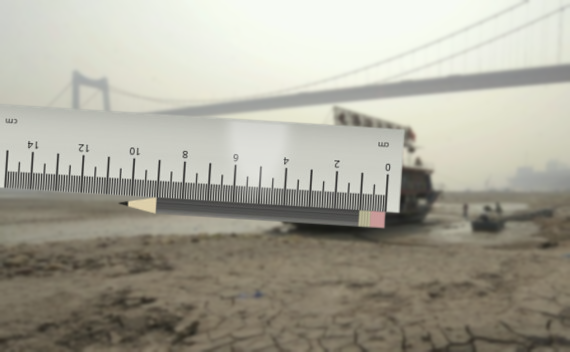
10.5 cm
